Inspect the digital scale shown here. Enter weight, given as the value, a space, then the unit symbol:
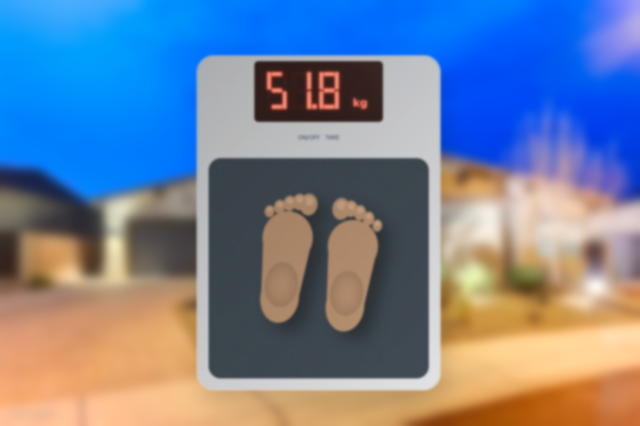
51.8 kg
